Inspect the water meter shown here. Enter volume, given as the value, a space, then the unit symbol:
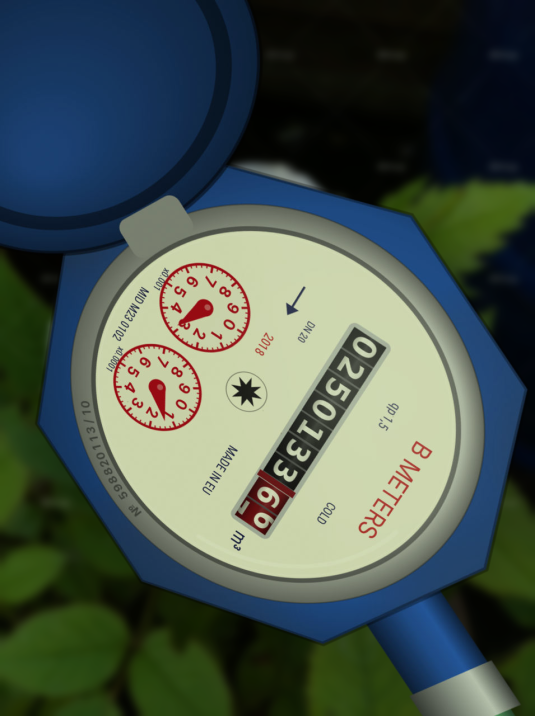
250133.6631 m³
